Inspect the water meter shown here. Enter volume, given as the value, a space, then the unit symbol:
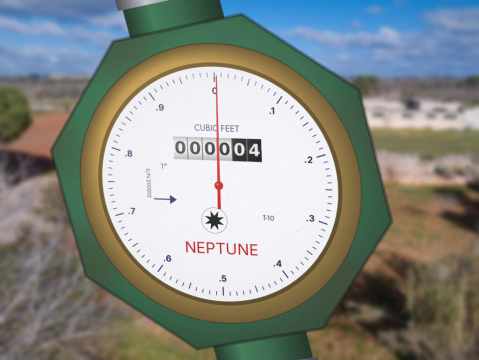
4.00 ft³
